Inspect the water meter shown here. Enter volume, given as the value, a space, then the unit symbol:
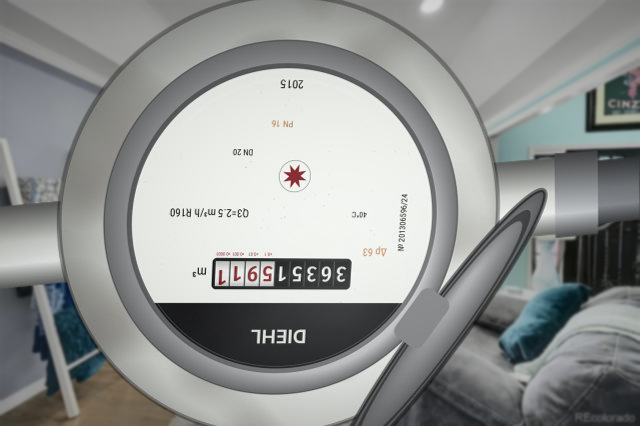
36351.5911 m³
